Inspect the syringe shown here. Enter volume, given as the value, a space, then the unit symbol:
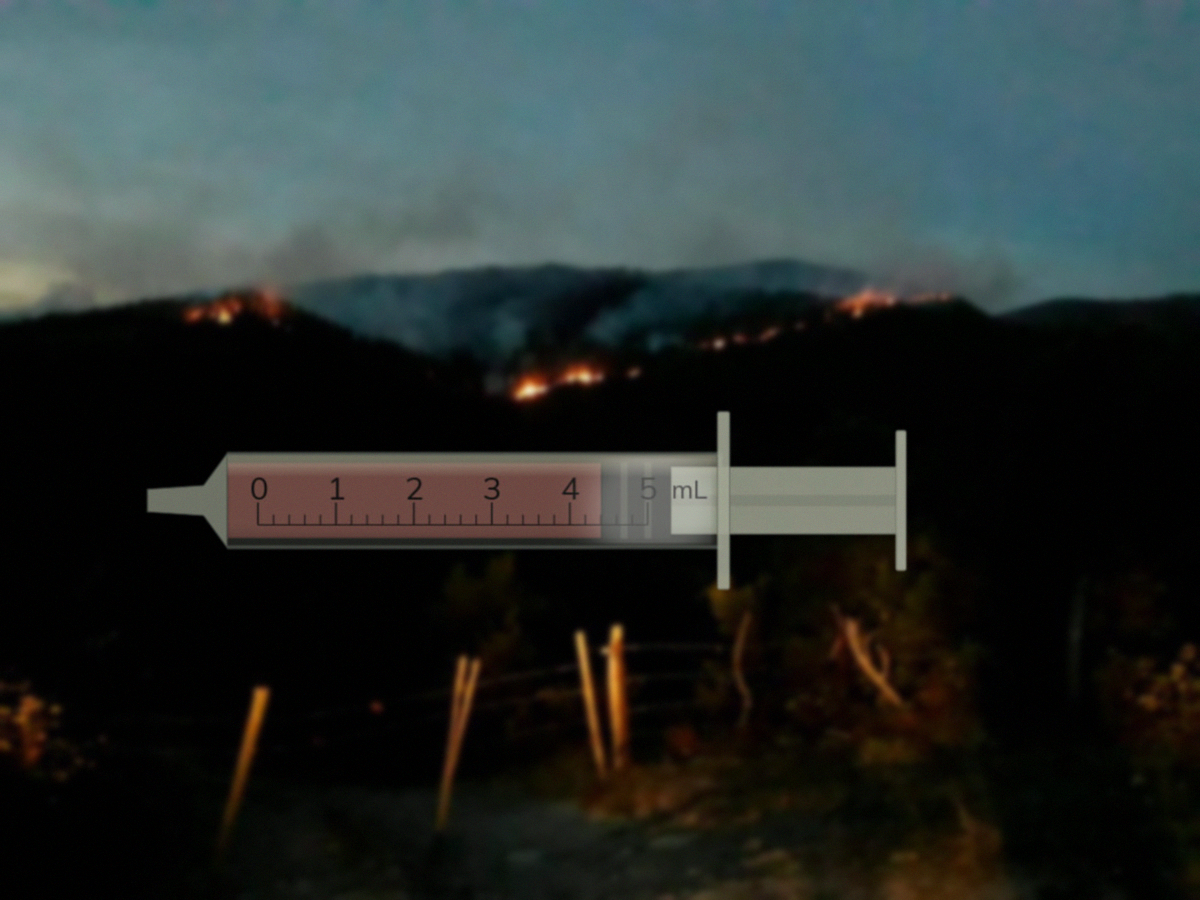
4.4 mL
